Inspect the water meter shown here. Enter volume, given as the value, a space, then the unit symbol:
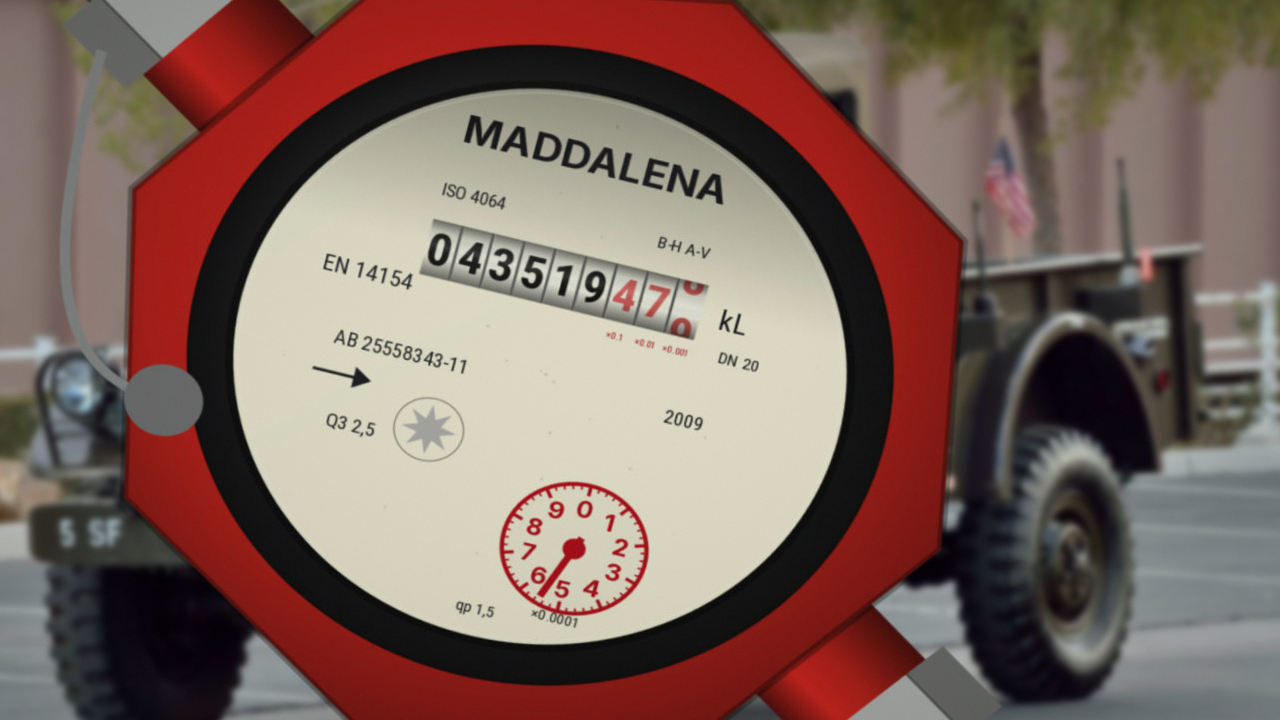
43519.4785 kL
